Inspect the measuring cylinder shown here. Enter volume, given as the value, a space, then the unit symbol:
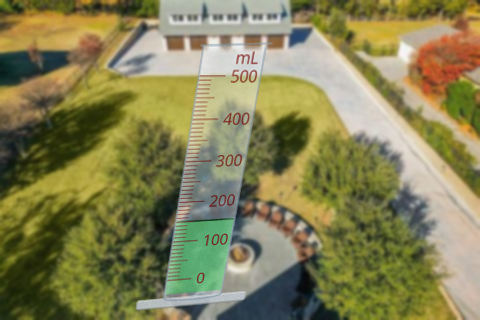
150 mL
